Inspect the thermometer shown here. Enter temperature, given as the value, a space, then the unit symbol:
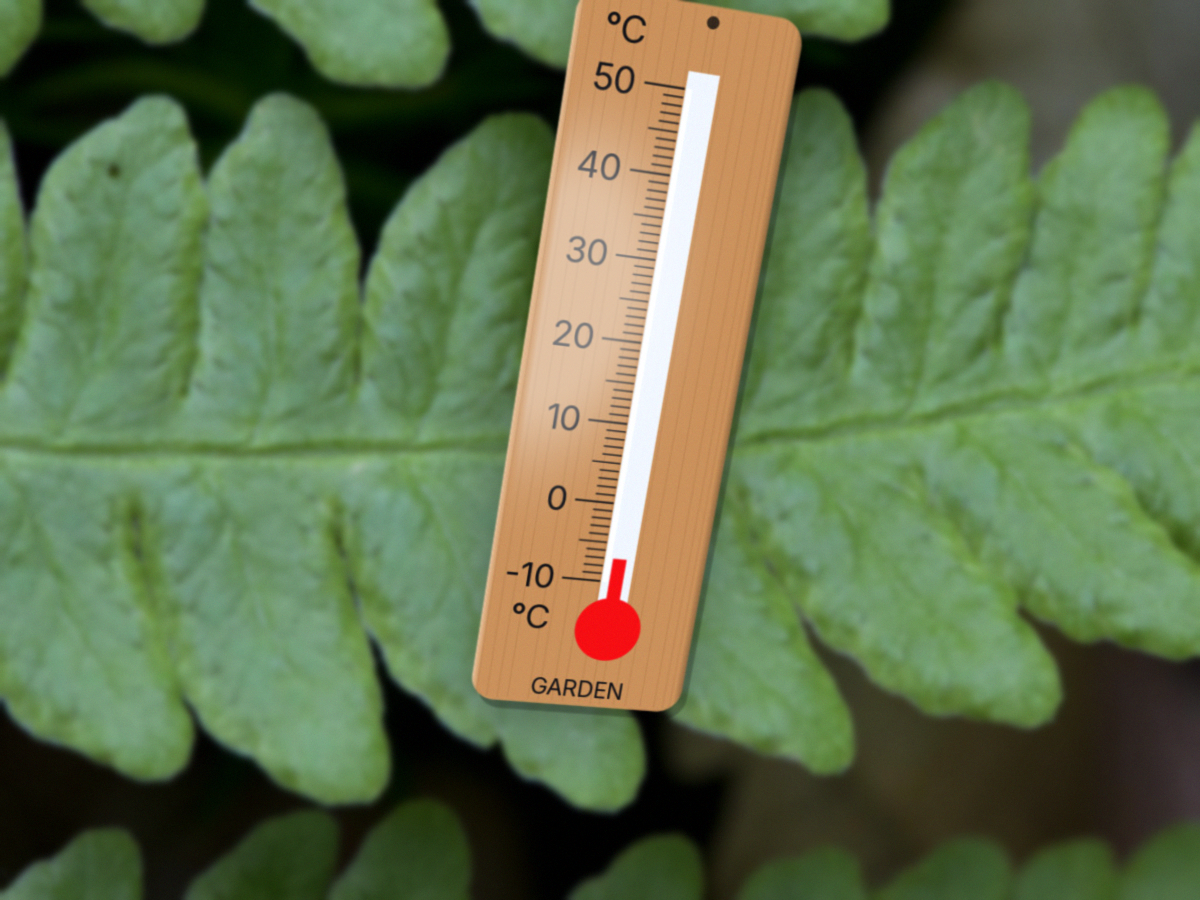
-7 °C
